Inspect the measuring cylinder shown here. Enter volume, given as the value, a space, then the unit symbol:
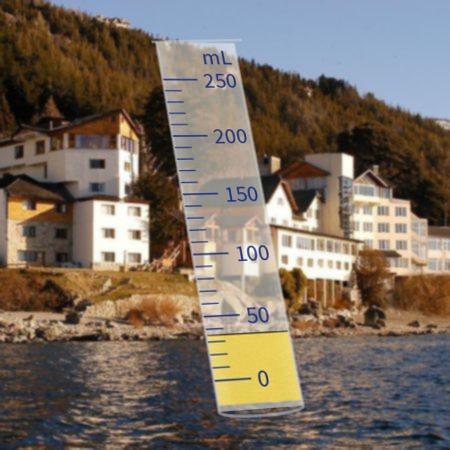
35 mL
